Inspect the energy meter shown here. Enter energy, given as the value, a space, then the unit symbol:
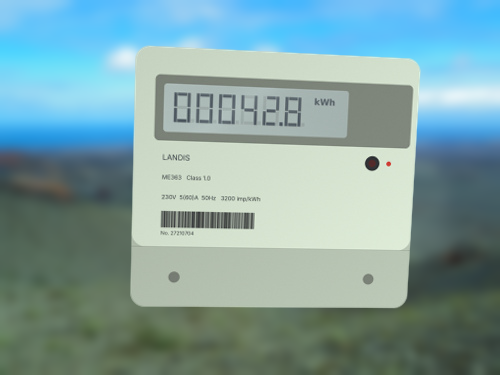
42.8 kWh
